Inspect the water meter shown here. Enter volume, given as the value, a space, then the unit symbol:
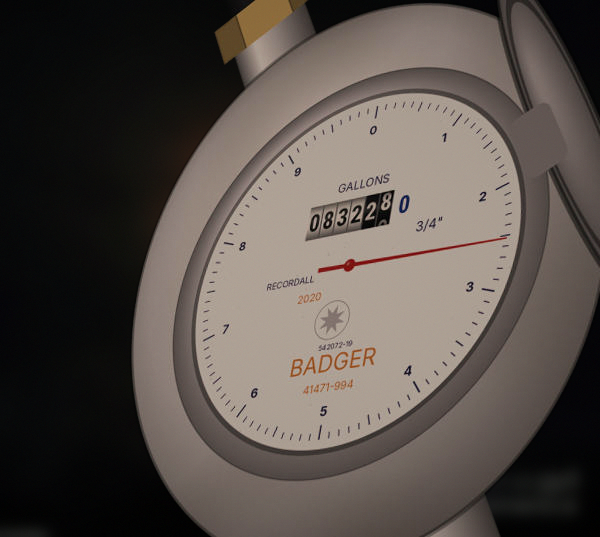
832282.5 gal
